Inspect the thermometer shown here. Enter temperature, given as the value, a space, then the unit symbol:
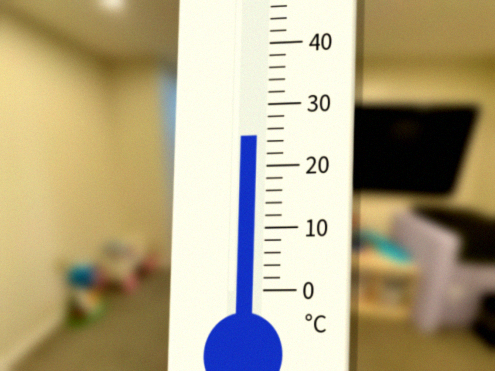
25 °C
